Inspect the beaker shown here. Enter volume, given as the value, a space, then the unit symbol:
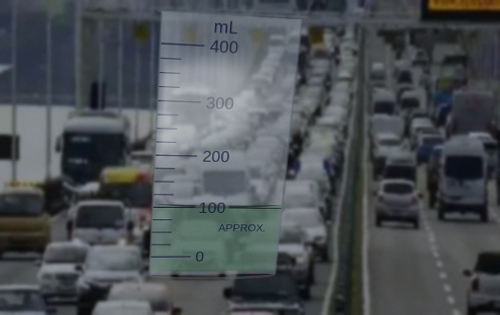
100 mL
